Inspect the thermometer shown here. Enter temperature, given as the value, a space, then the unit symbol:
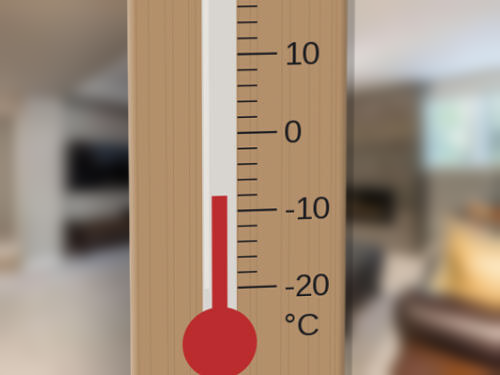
-8 °C
